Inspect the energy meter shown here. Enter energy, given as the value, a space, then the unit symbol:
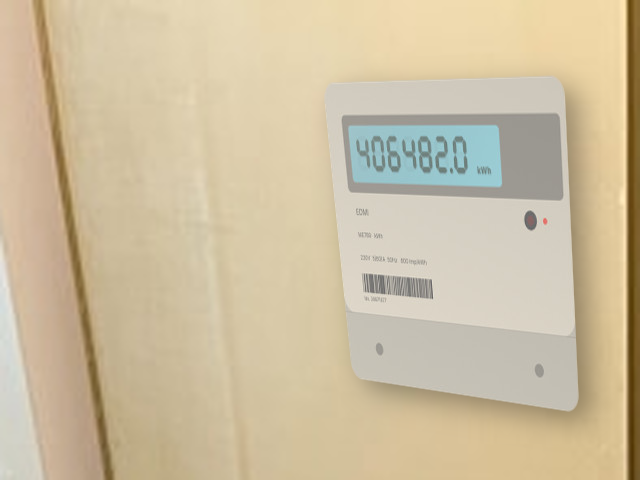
406482.0 kWh
